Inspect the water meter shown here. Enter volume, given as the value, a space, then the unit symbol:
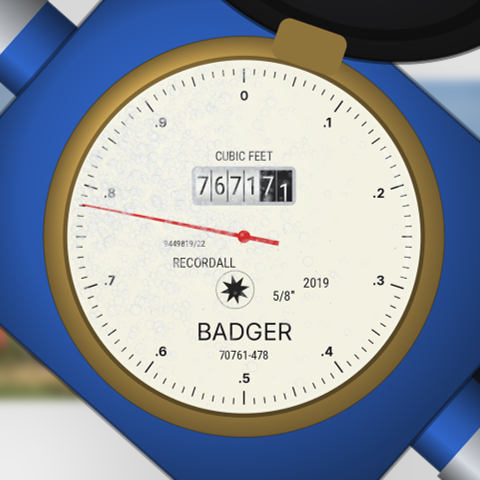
767170.78 ft³
